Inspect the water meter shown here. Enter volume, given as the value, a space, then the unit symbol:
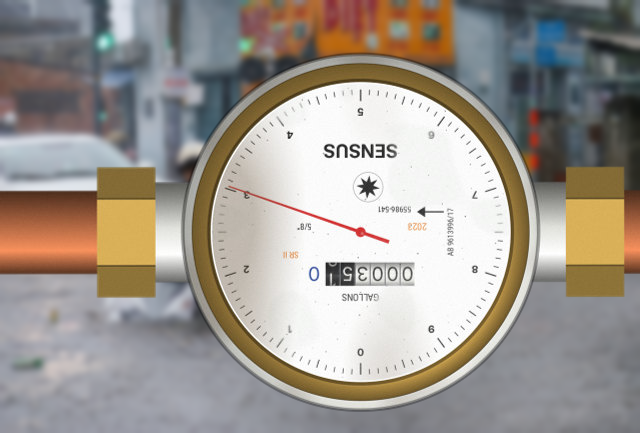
3513.0 gal
